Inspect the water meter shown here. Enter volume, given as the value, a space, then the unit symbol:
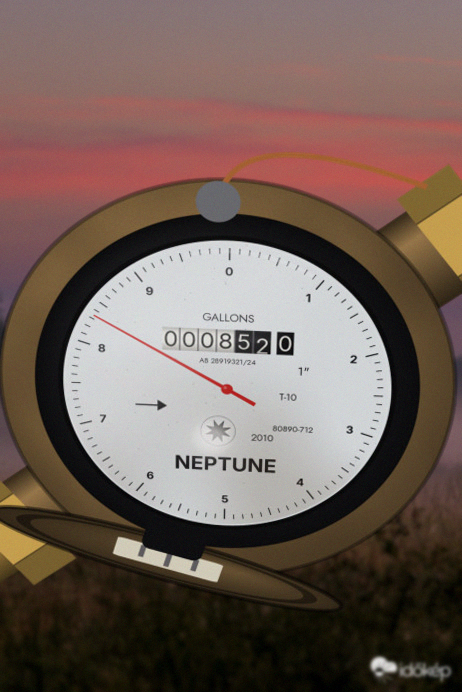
8518.3 gal
